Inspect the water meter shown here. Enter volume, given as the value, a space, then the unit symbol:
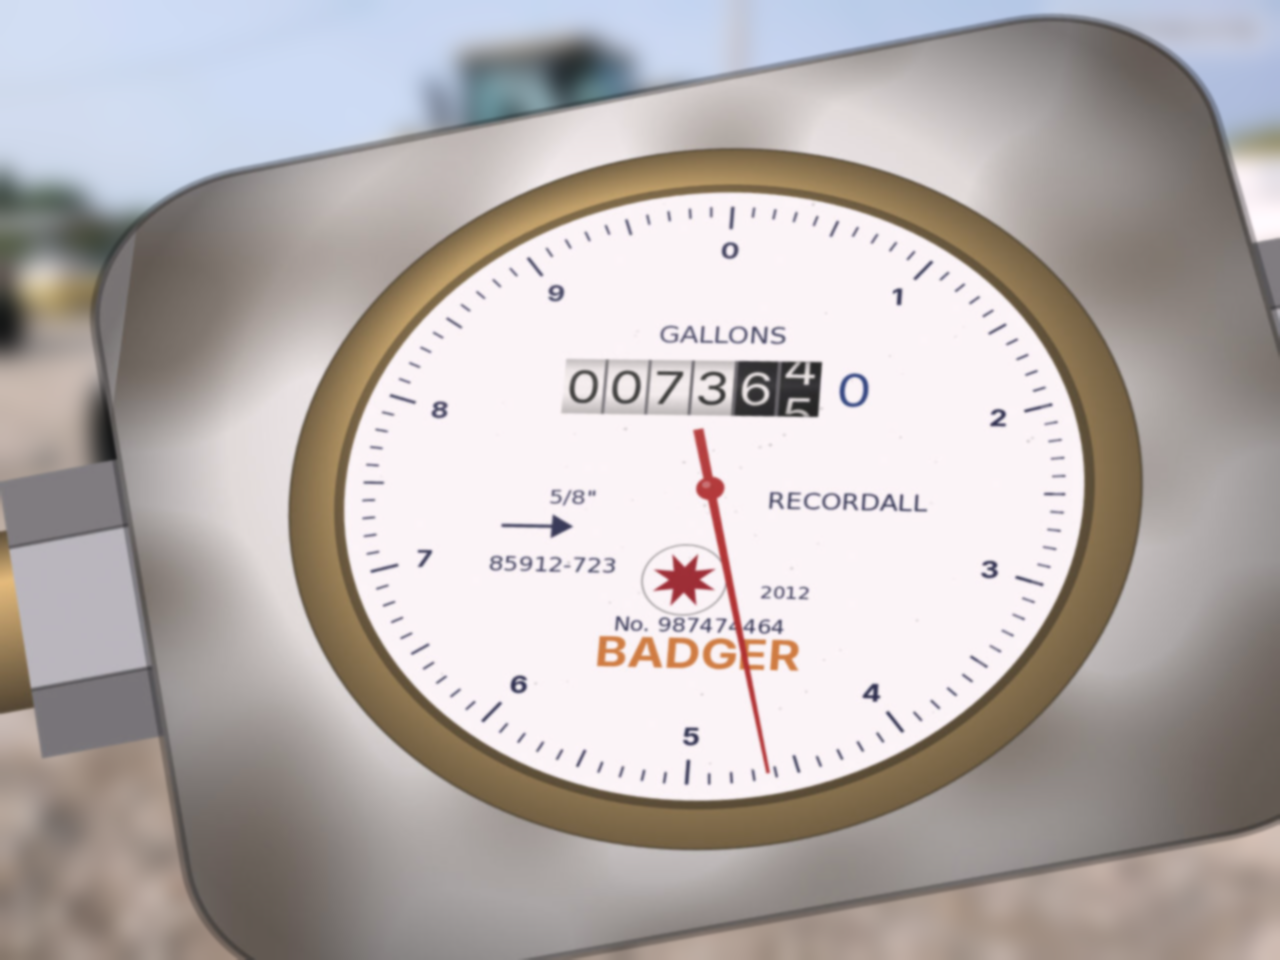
73644.6 gal
